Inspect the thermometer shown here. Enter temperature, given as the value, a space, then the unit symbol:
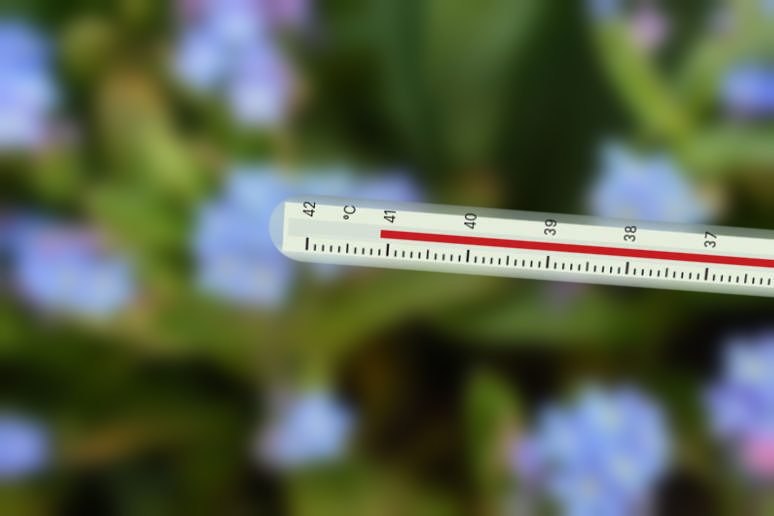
41.1 °C
